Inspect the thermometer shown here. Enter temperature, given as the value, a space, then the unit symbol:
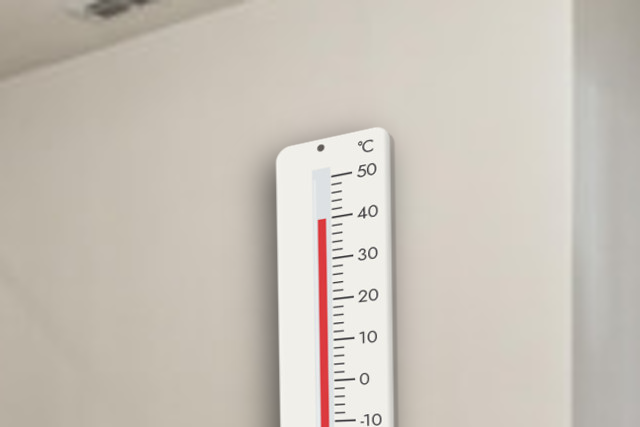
40 °C
